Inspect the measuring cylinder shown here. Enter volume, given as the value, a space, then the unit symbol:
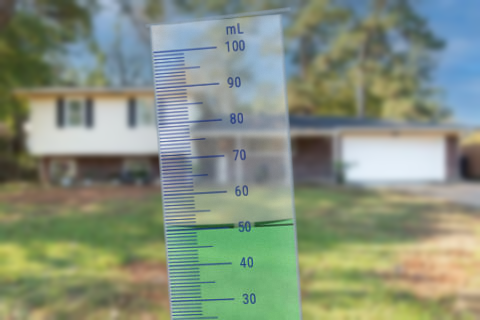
50 mL
